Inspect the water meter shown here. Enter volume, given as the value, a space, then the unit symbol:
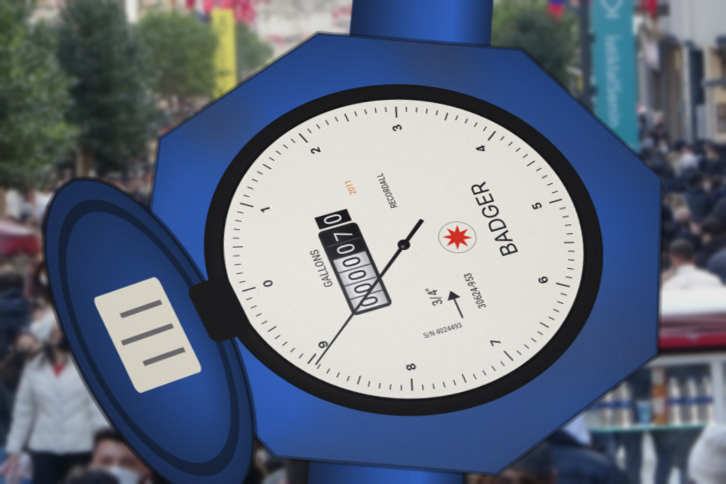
68.9 gal
